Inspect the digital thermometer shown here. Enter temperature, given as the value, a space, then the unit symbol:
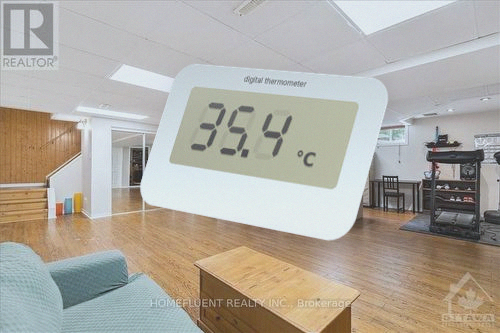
35.4 °C
